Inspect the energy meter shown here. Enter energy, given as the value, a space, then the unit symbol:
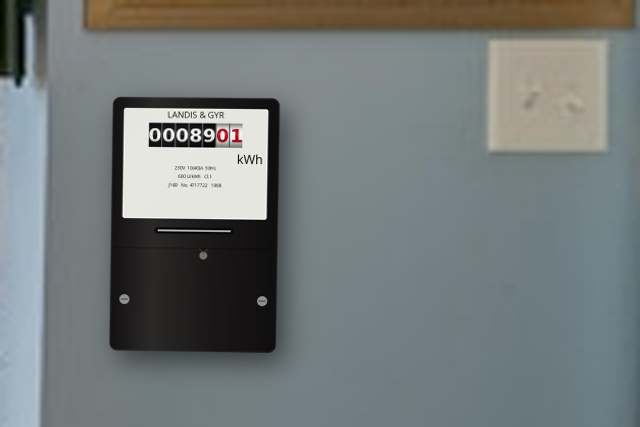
89.01 kWh
